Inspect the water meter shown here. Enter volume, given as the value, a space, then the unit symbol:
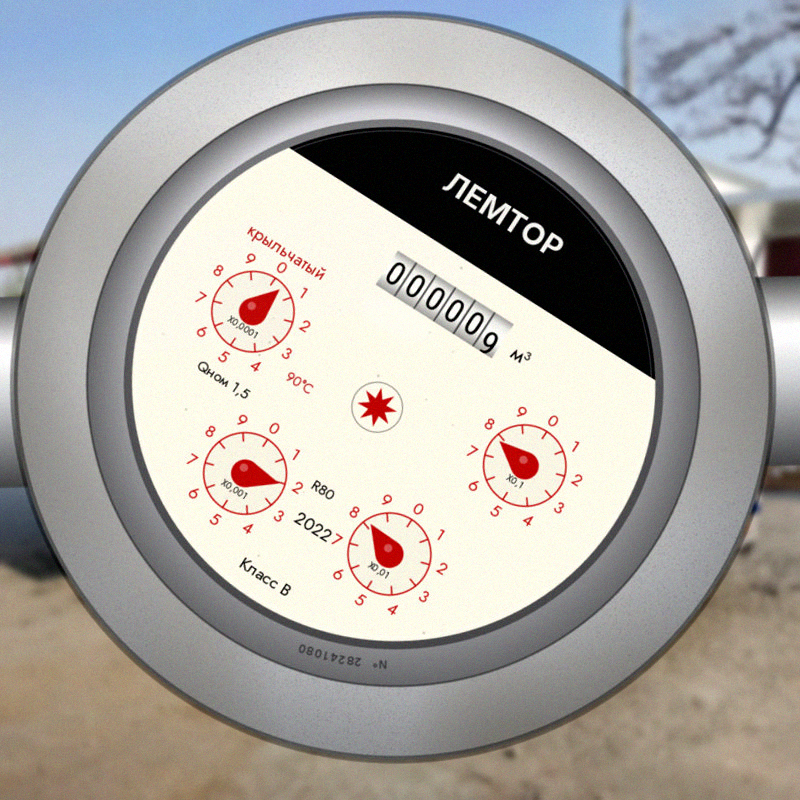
8.7820 m³
